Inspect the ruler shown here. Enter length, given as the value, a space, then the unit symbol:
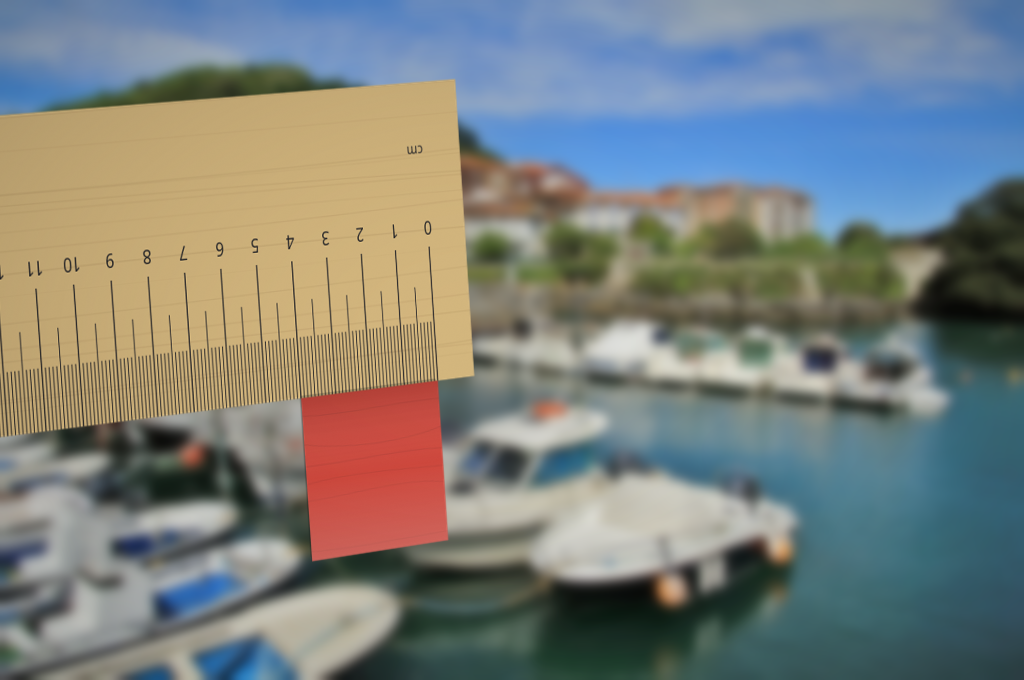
4 cm
